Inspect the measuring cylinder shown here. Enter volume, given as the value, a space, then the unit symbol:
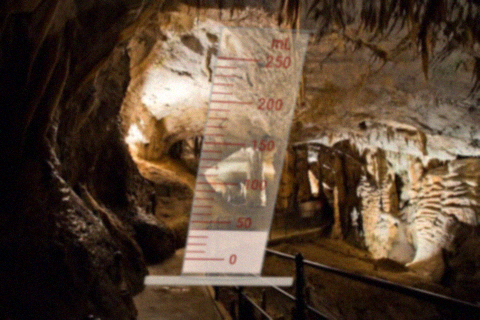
40 mL
